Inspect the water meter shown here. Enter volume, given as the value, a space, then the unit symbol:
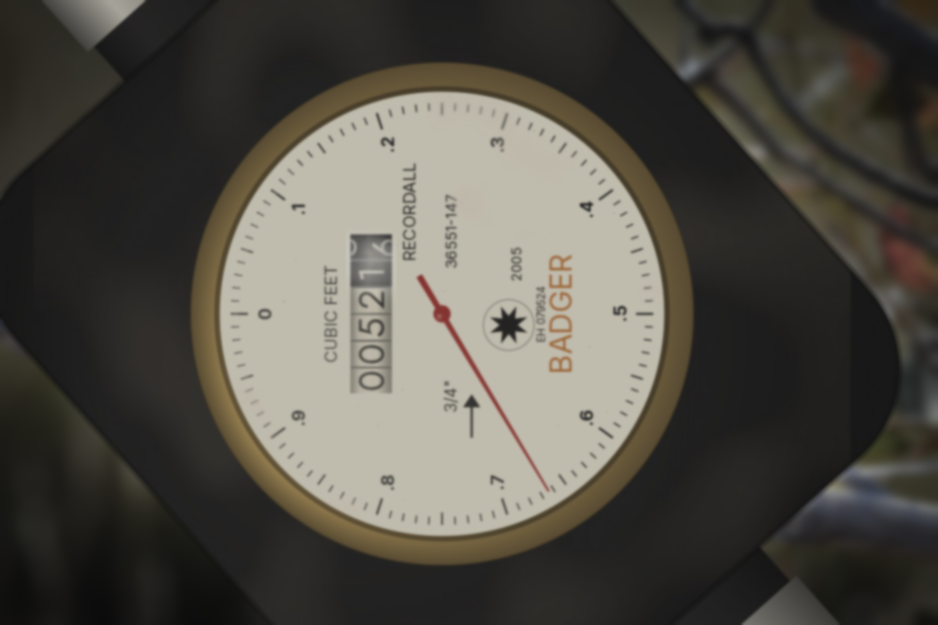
5215.66 ft³
